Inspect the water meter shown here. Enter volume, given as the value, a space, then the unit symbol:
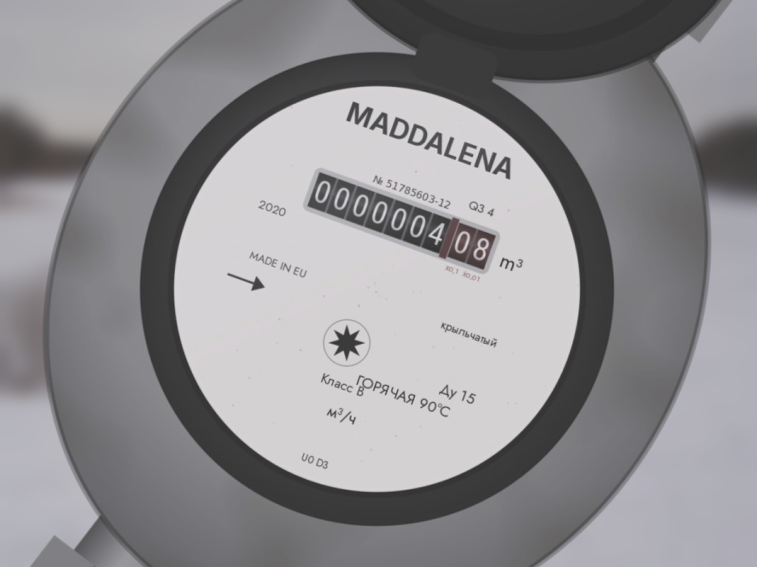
4.08 m³
